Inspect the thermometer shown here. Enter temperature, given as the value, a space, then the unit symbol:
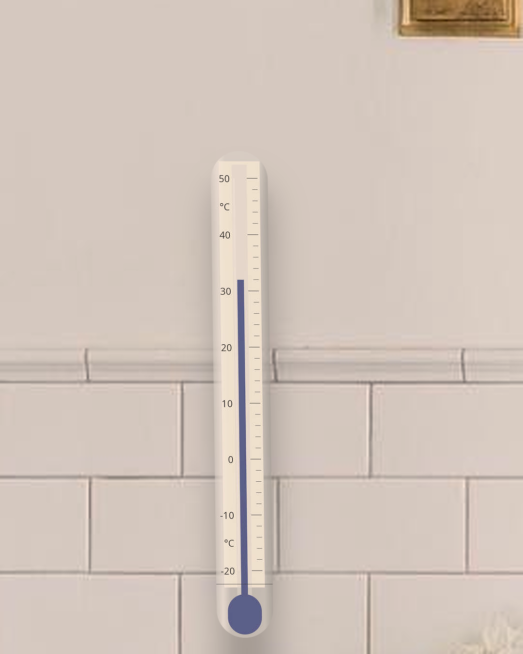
32 °C
